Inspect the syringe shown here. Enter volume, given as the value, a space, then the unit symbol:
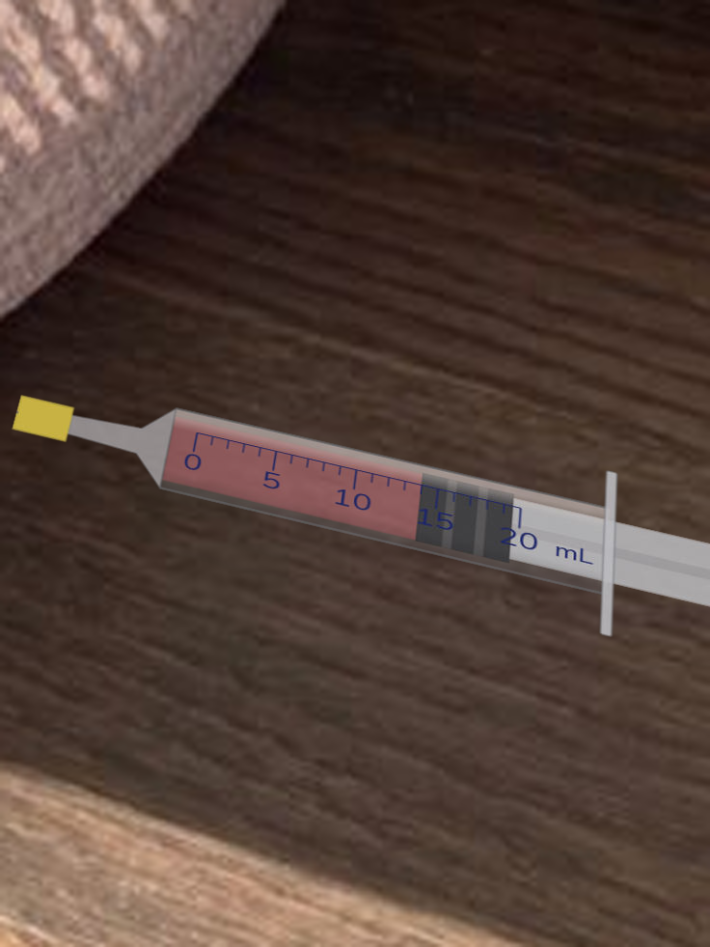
14 mL
